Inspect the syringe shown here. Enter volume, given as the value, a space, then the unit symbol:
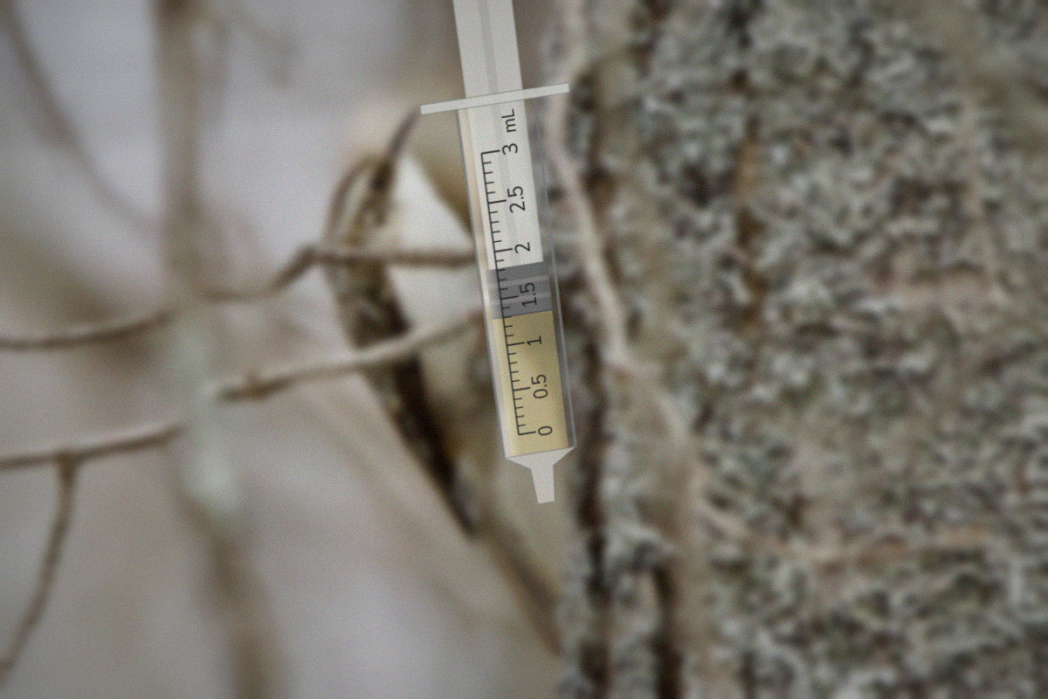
1.3 mL
